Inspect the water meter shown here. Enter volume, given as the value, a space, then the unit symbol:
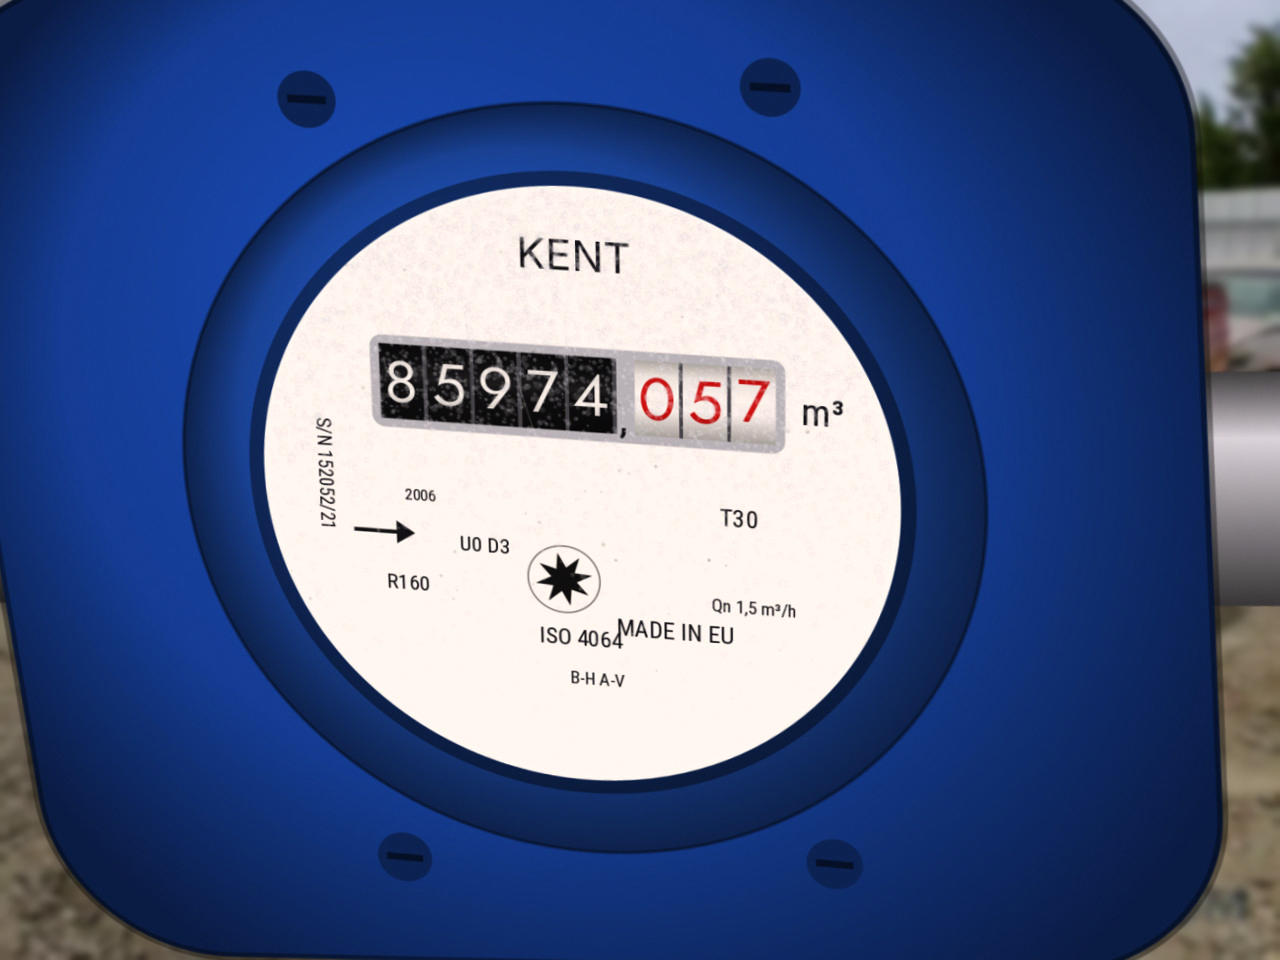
85974.057 m³
